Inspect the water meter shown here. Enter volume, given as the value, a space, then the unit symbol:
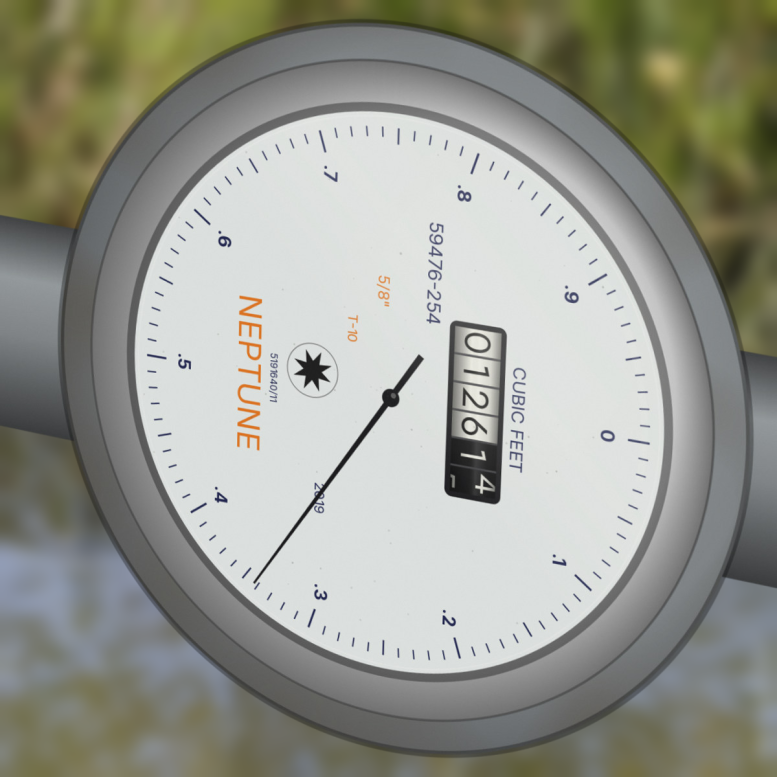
12614.34 ft³
